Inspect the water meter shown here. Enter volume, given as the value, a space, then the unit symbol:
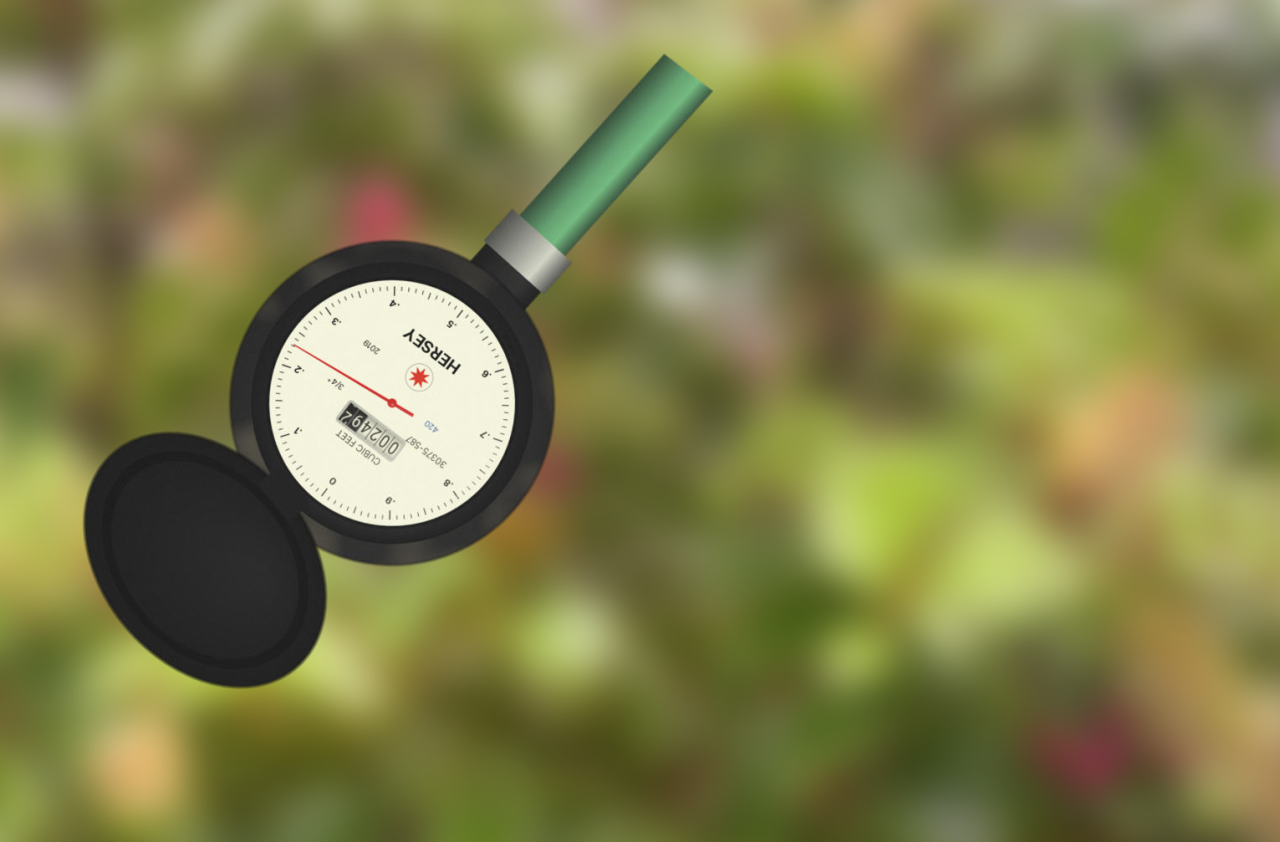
2492.23 ft³
